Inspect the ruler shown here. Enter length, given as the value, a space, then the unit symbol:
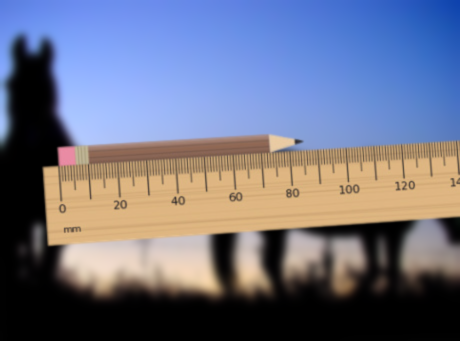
85 mm
